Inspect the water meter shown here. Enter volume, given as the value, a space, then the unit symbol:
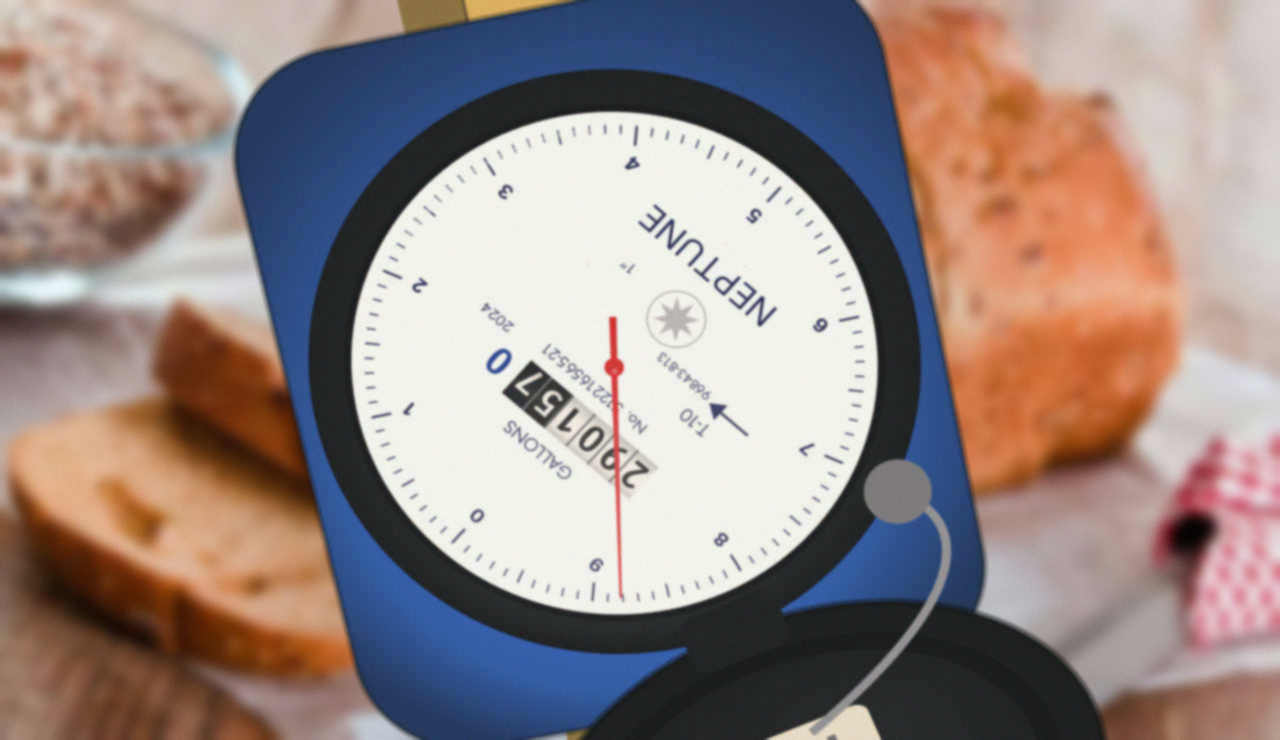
2901568.8 gal
